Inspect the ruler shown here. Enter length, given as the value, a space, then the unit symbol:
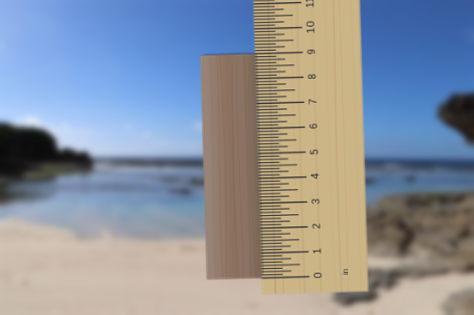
9 in
